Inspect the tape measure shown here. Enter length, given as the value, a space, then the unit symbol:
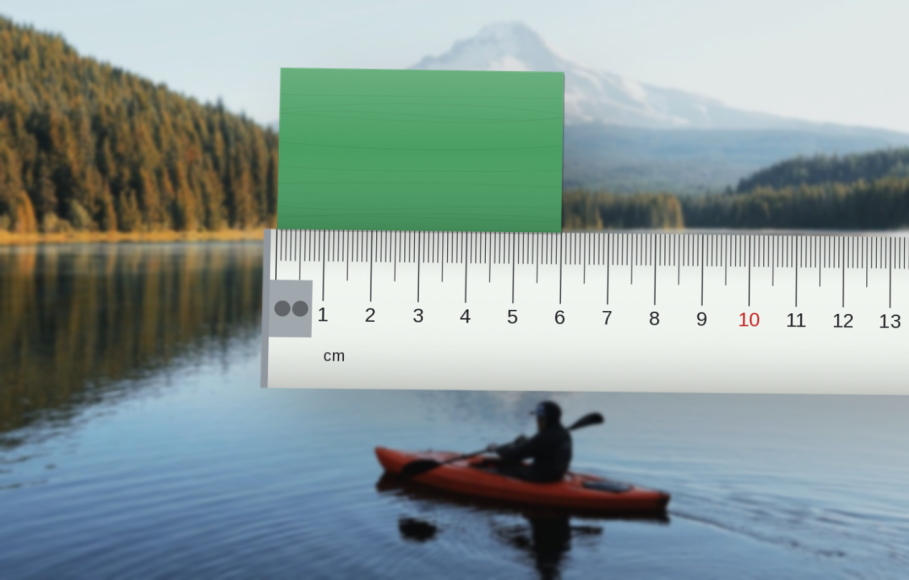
6 cm
